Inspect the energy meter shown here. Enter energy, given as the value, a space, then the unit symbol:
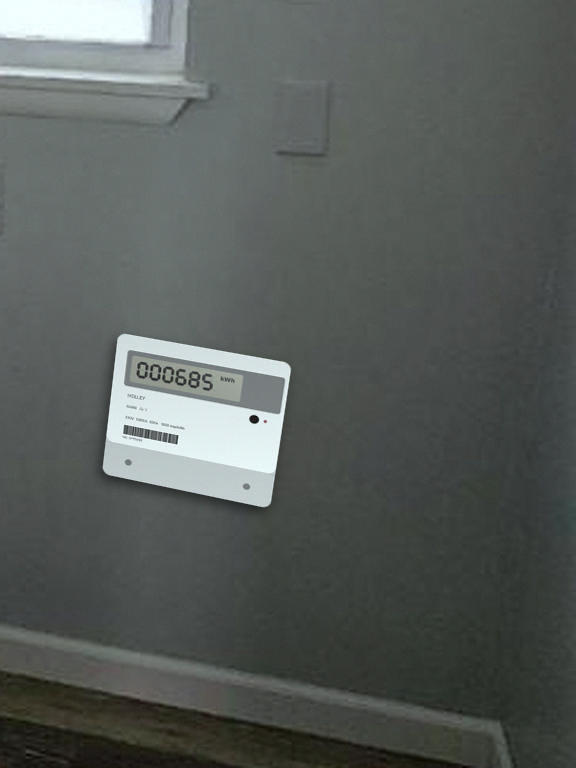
685 kWh
